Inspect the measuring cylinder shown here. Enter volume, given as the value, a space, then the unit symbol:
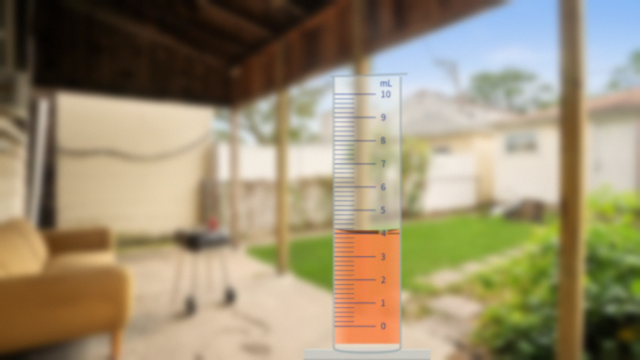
4 mL
